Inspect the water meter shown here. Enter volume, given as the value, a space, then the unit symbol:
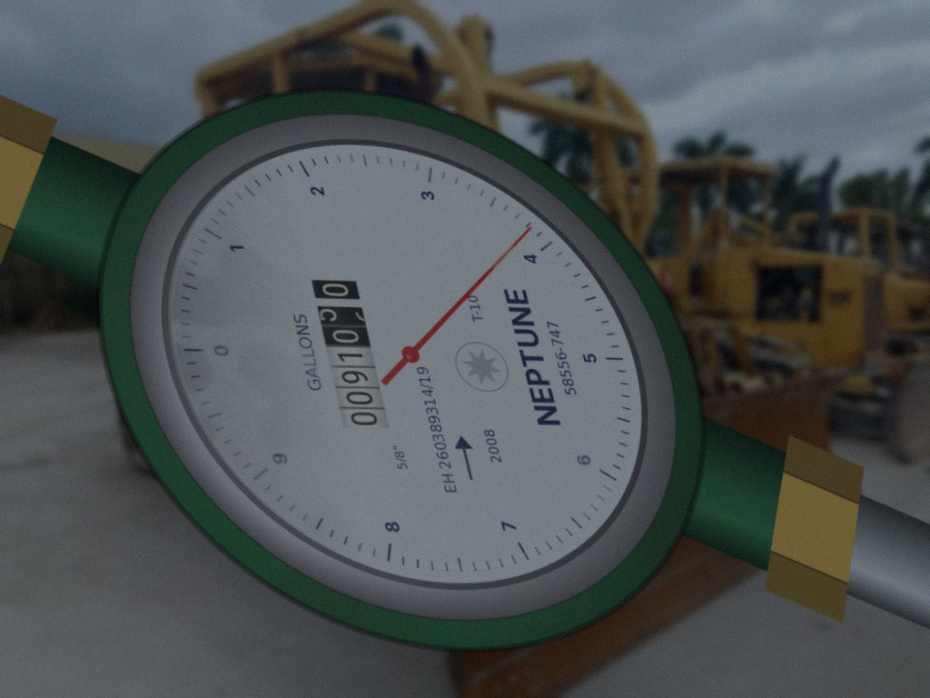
91053.8 gal
